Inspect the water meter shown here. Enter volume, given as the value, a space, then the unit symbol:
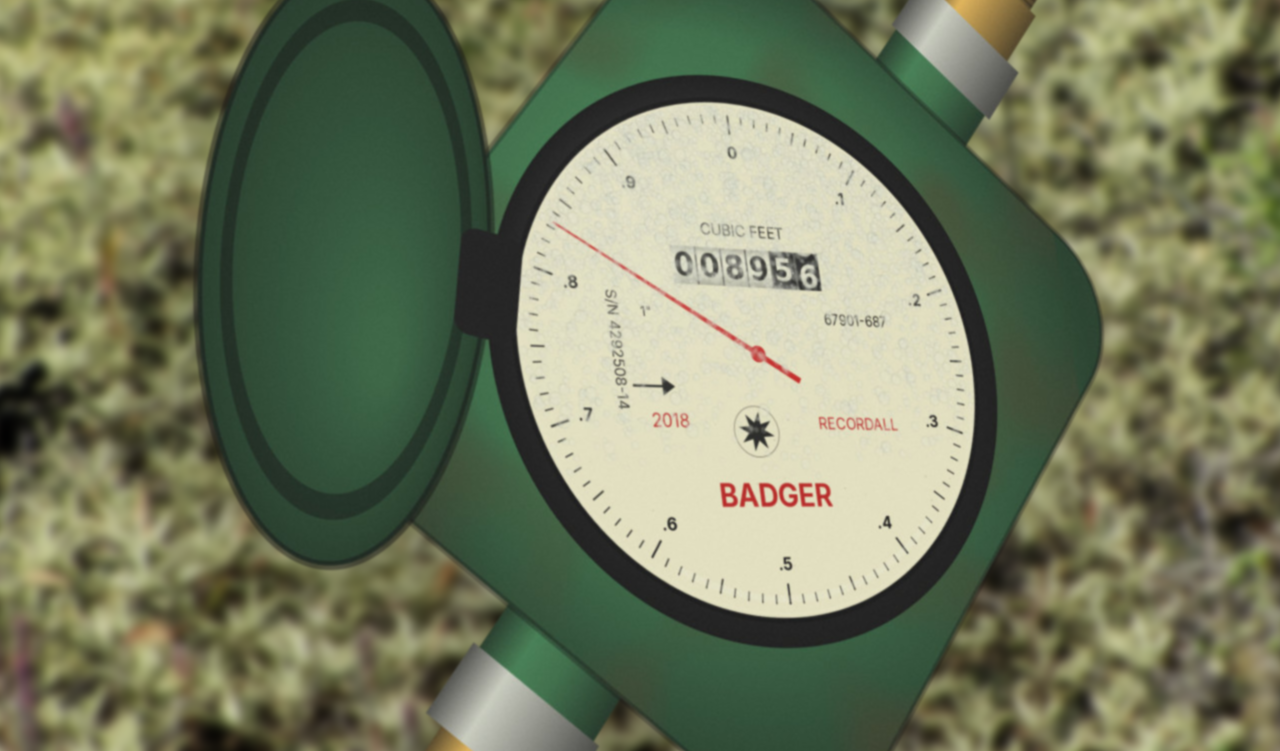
8955.83 ft³
